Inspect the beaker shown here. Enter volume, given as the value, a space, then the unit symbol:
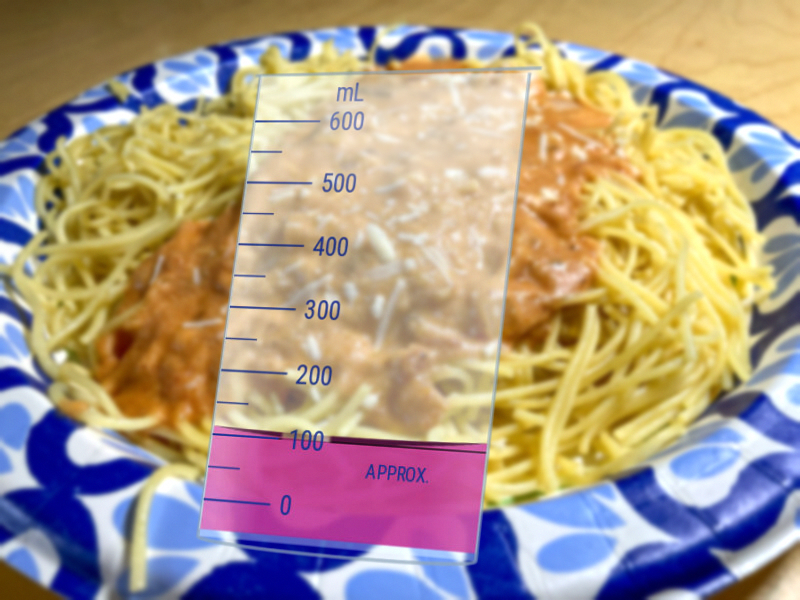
100 mL
